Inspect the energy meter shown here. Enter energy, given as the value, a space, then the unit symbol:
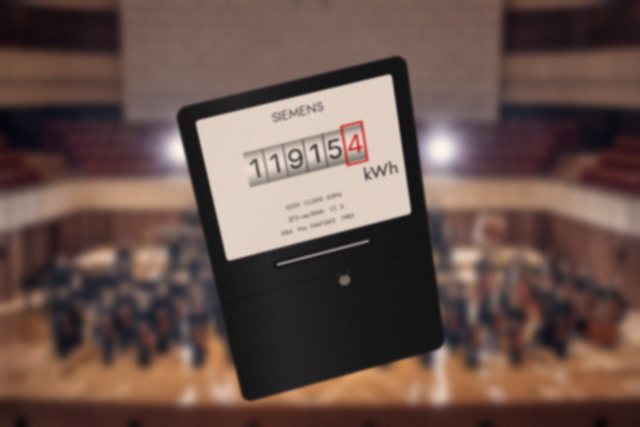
11915.4 kWh
